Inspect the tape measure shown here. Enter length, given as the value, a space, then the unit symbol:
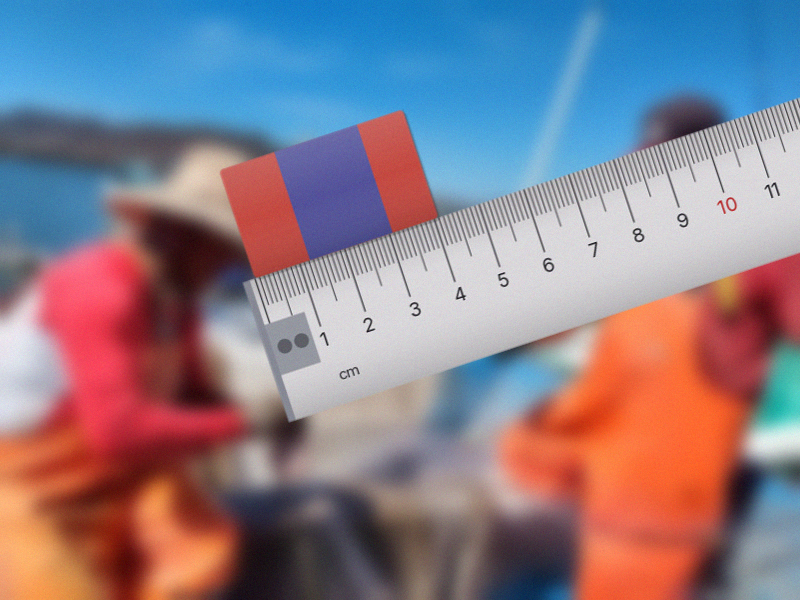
4.1 cm
